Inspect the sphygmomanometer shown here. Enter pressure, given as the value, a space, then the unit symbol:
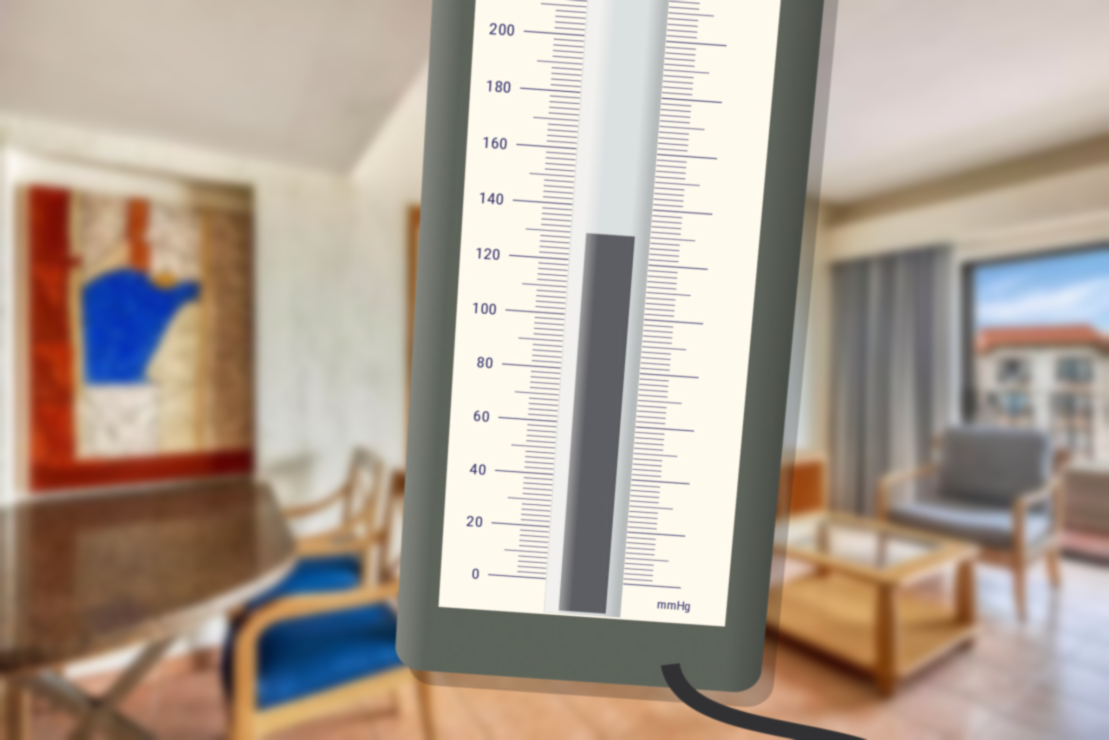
130 mmHg
